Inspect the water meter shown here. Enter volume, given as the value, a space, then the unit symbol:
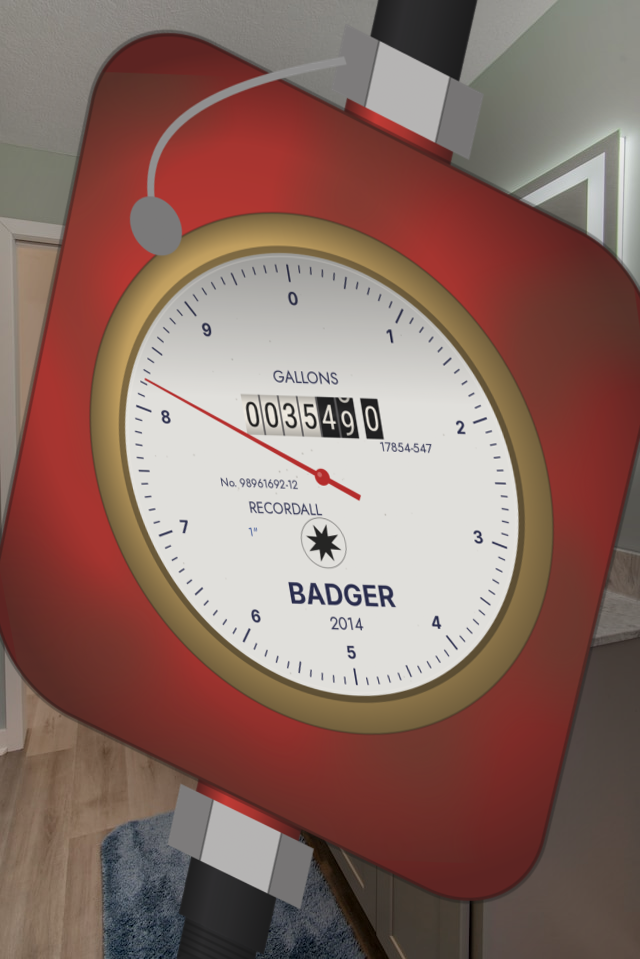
35488.2 gal
